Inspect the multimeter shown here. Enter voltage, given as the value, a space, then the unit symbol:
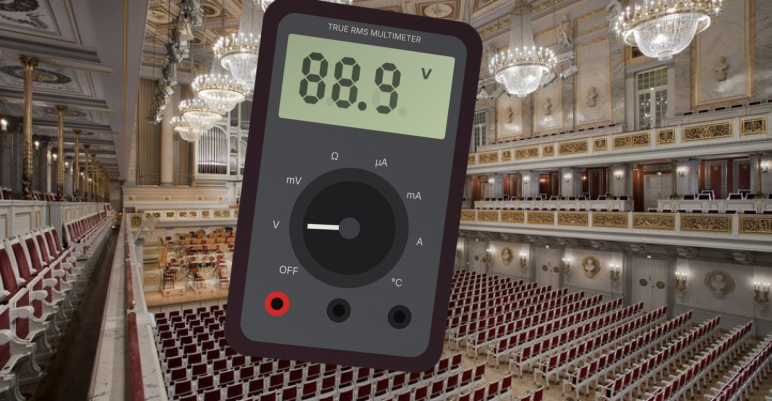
88.9 V
